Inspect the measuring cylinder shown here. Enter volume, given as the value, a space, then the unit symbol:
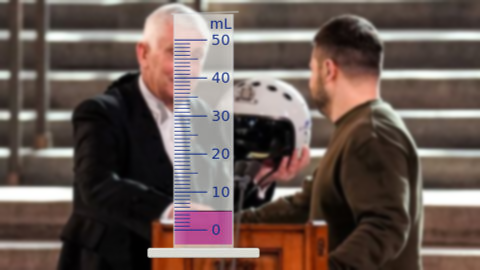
5 mL
